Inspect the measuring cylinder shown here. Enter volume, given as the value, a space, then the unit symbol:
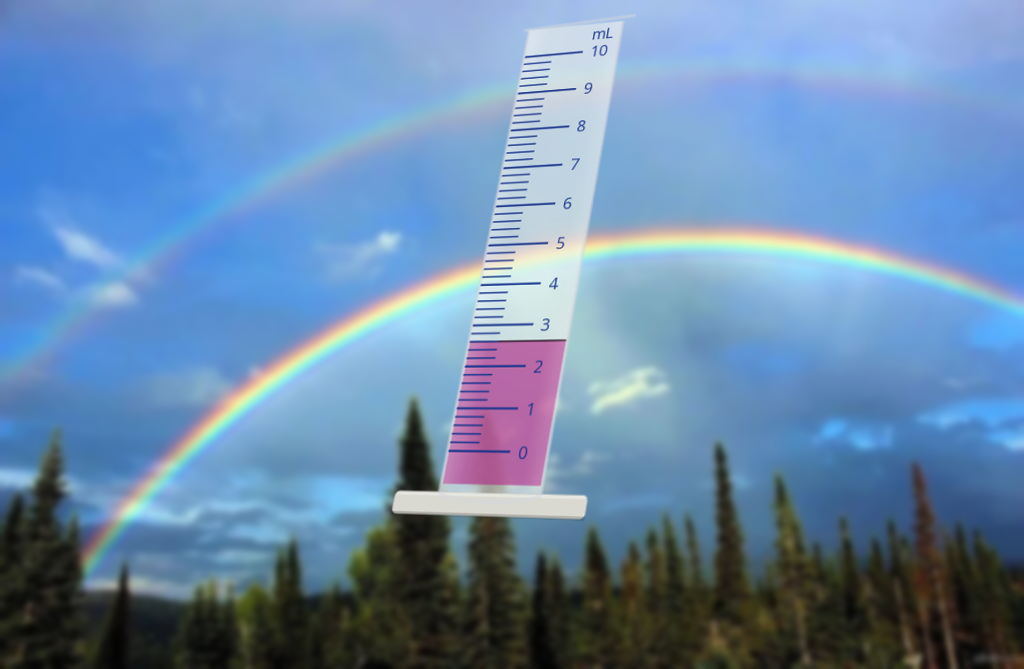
2.6 mL
